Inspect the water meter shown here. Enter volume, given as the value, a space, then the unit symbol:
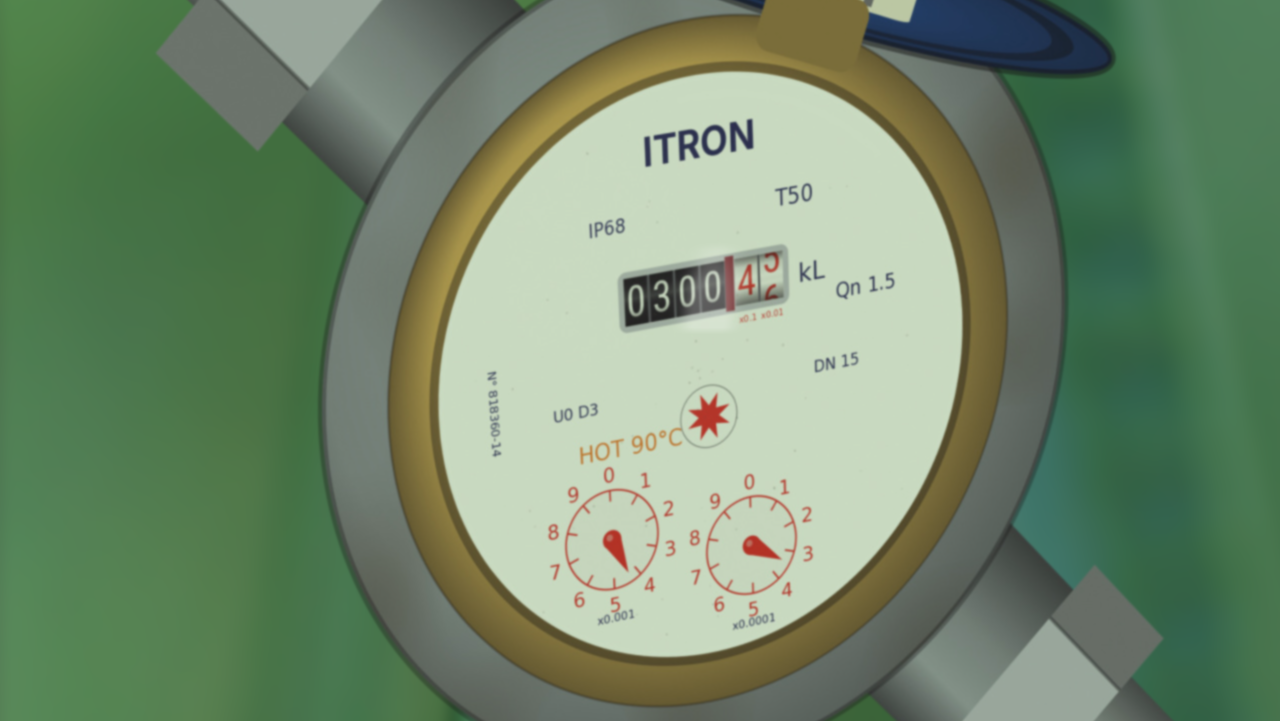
300.4543 kL
